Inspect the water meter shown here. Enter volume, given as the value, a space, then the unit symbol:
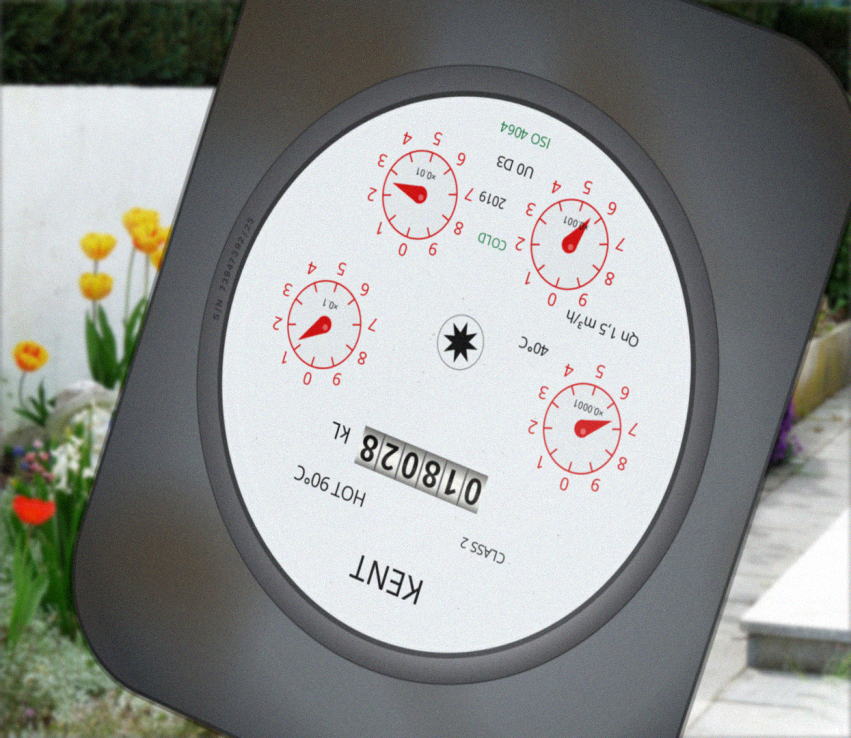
18028.1256 kL
